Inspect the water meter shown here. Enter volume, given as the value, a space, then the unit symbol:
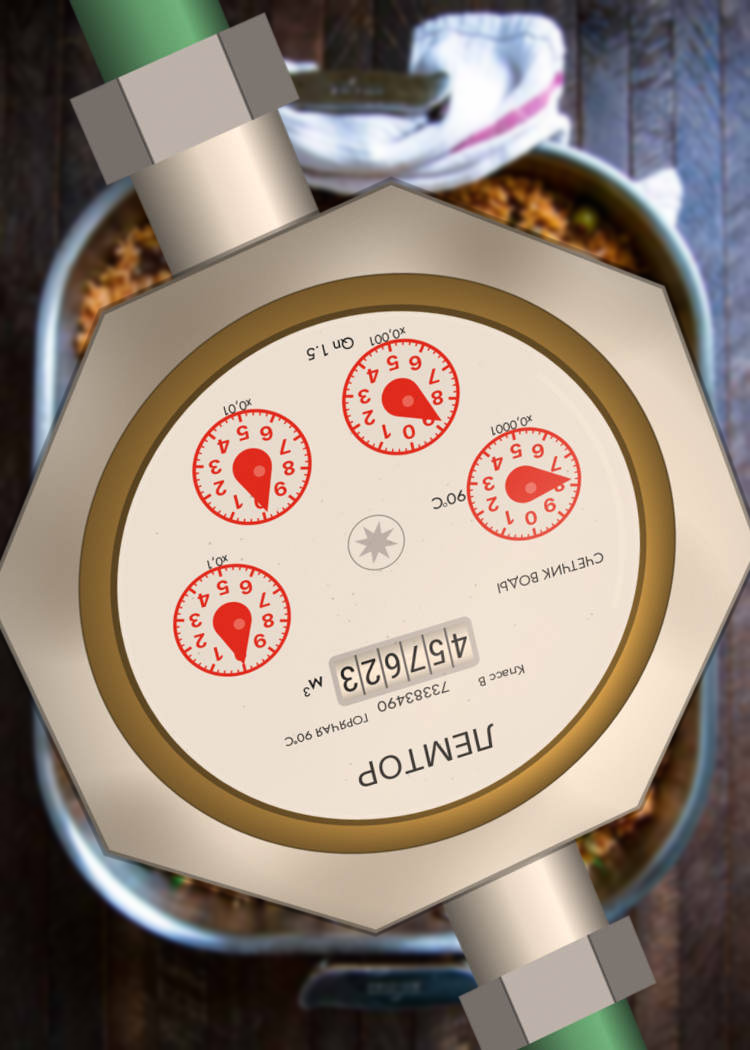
457622.9987 m³
